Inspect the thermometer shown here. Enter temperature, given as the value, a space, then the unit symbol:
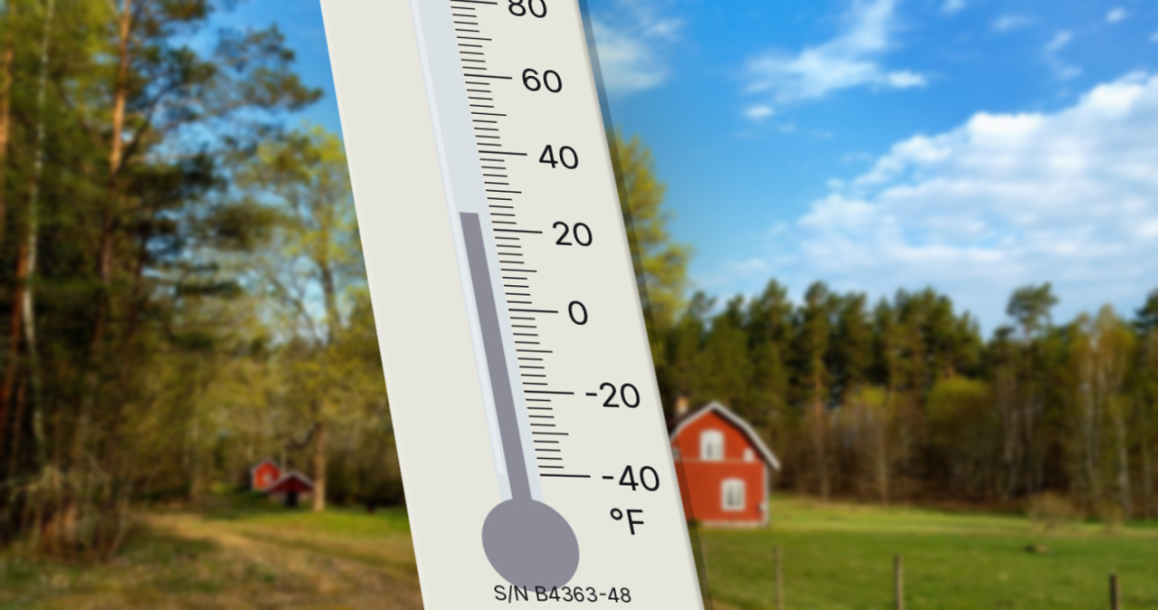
24 °F
